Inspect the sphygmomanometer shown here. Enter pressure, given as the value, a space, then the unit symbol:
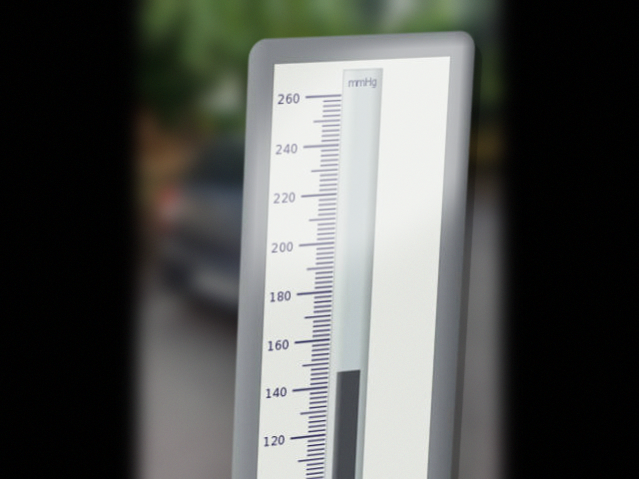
146 mmHg
